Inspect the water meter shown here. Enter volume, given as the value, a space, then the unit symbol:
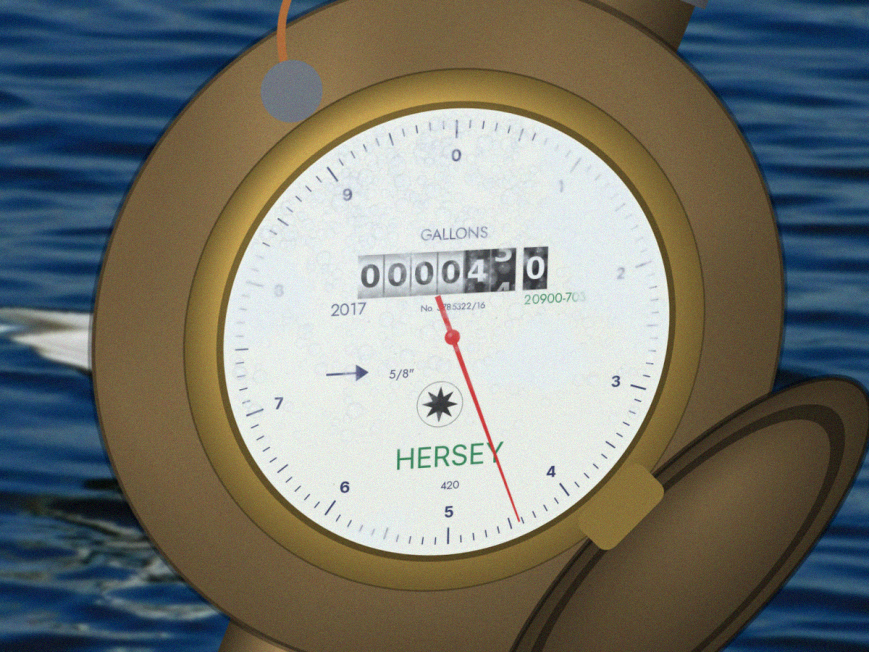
434.4 gal
